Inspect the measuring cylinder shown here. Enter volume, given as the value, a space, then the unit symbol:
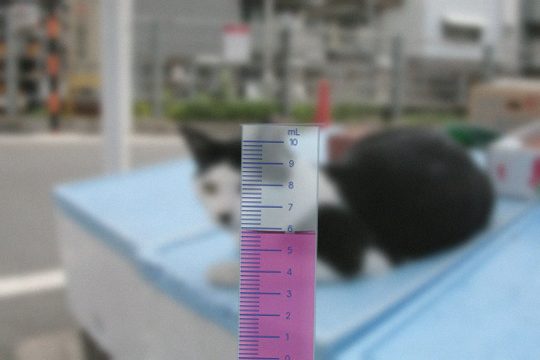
5.8 mL
